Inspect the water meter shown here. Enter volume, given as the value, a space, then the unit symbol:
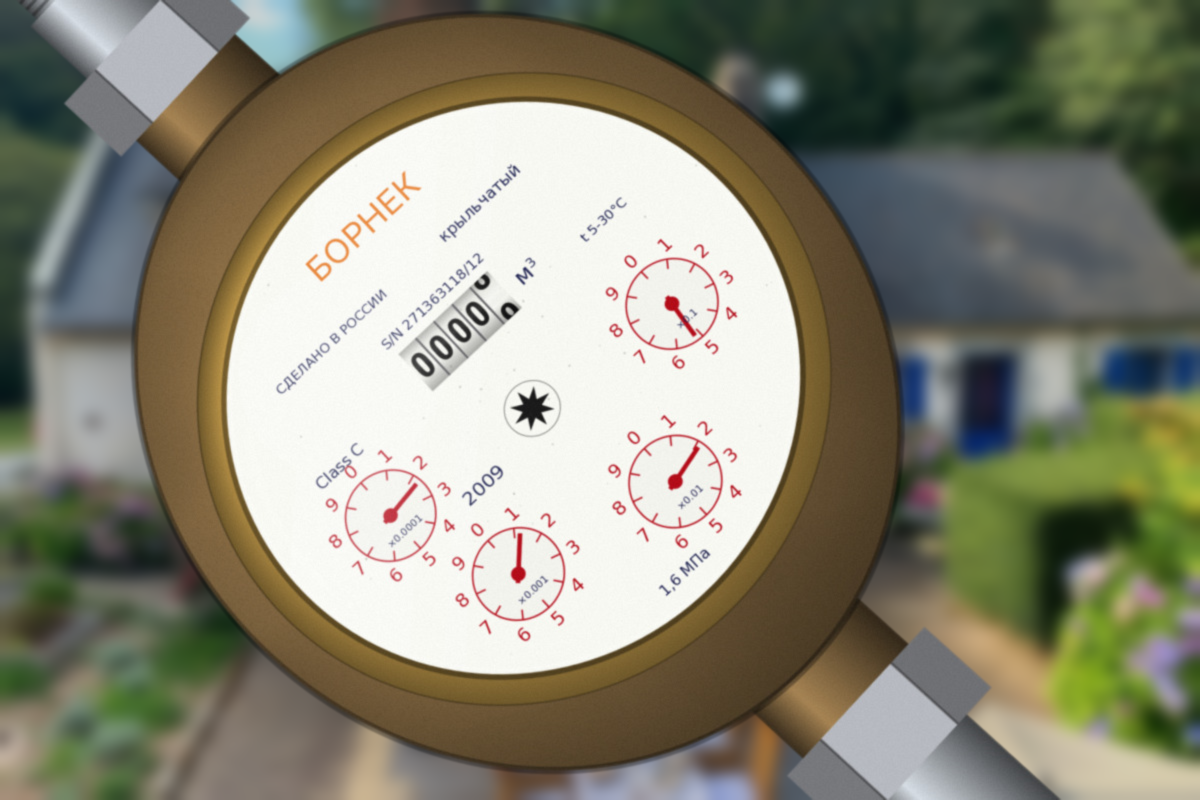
8.5212 m³
